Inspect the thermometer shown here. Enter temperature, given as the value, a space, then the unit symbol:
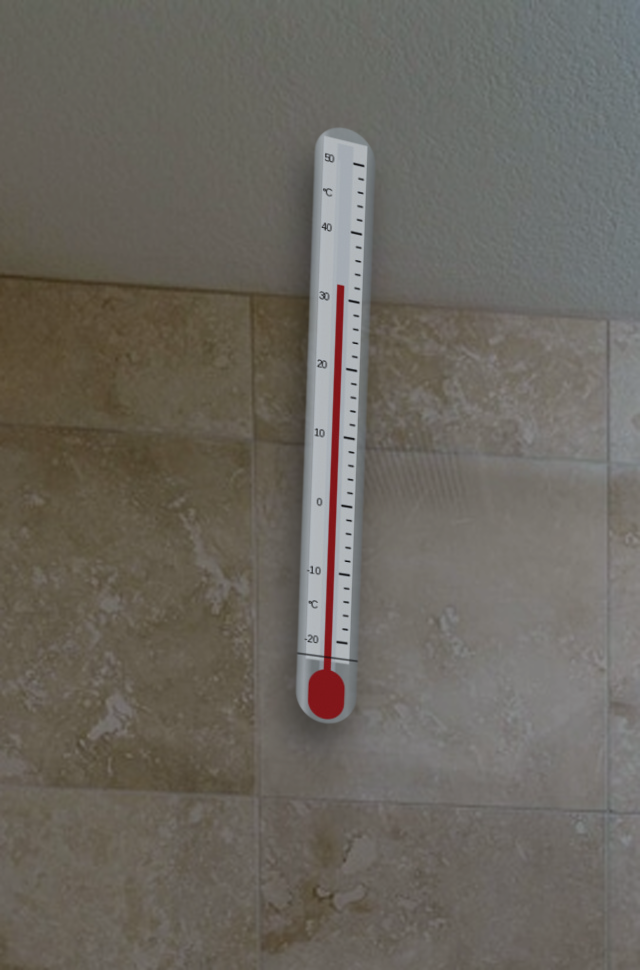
32 °C
